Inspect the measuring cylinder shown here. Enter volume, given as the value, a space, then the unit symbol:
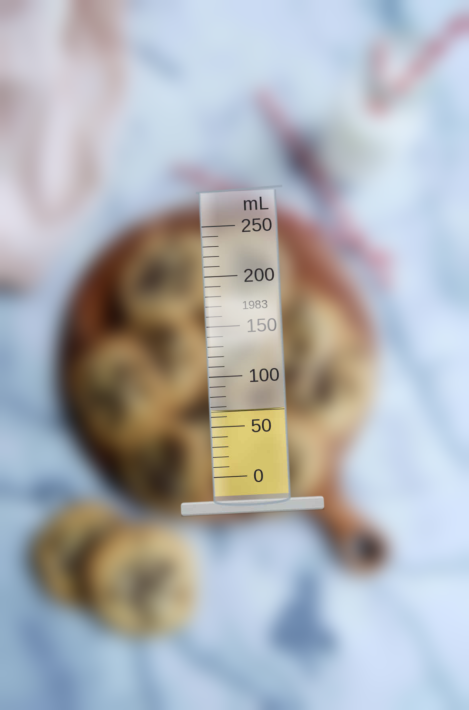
65 mL
